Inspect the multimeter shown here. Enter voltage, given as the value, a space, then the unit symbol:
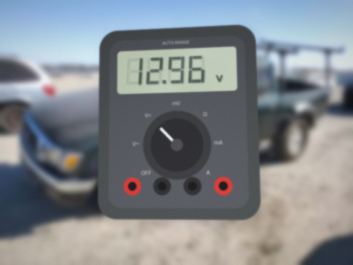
12.96 V
